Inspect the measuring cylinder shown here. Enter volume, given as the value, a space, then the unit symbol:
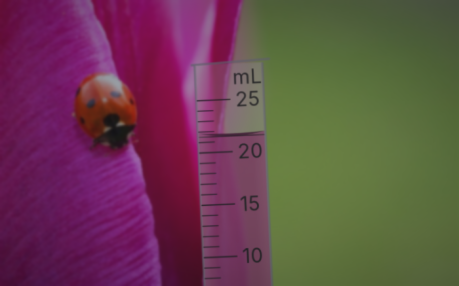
21.5 mL
